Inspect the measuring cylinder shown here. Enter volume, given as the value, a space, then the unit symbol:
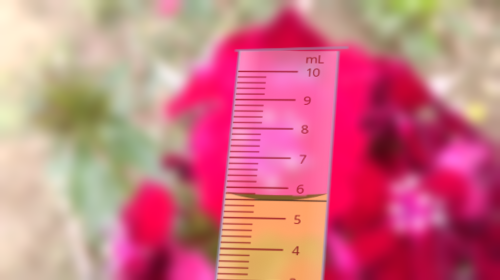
5.6 mL
